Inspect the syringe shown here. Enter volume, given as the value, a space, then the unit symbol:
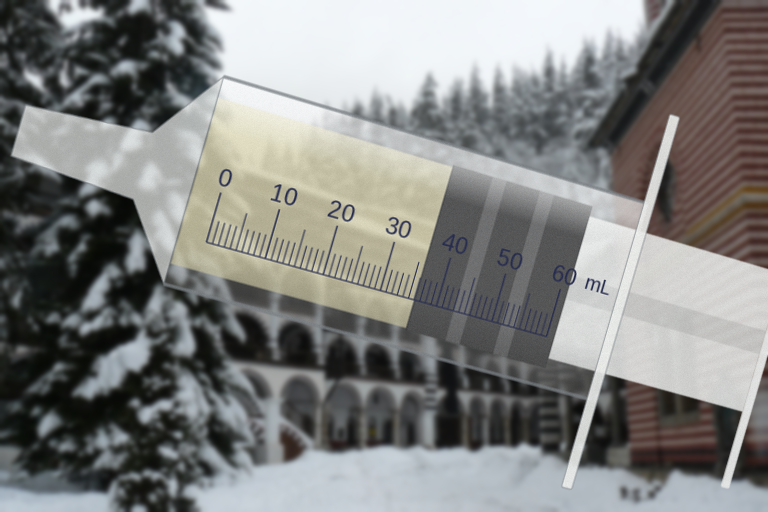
36 mL
